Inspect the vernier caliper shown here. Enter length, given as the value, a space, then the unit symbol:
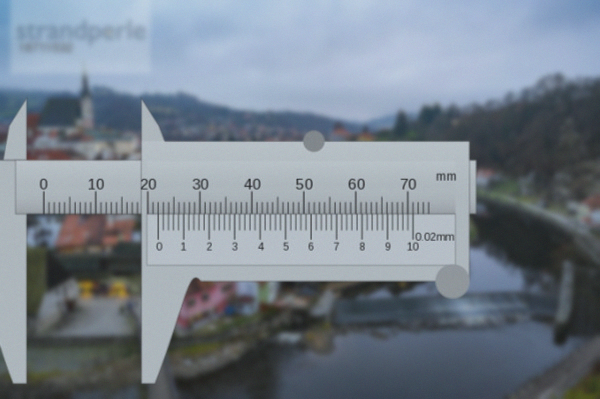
22.0 mm
